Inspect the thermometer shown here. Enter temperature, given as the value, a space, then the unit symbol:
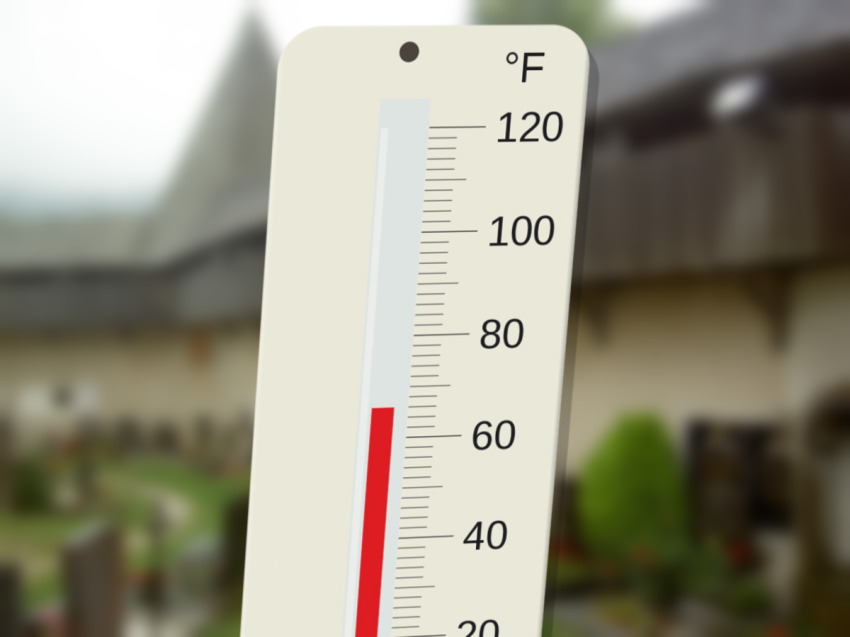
66 °F
